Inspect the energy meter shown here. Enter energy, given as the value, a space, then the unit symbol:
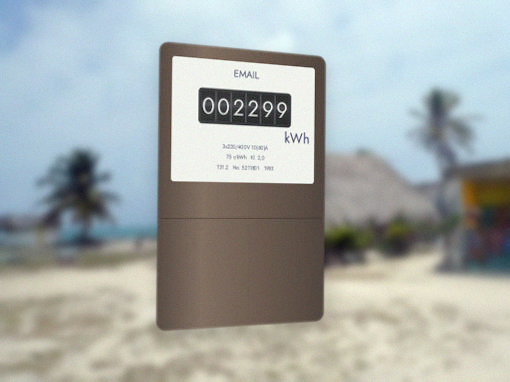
2299 kWh
